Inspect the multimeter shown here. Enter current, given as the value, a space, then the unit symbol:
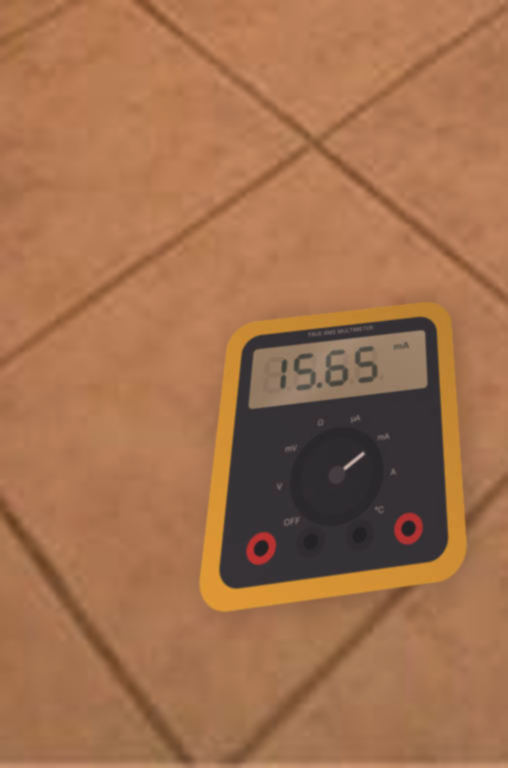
15.65 mA
